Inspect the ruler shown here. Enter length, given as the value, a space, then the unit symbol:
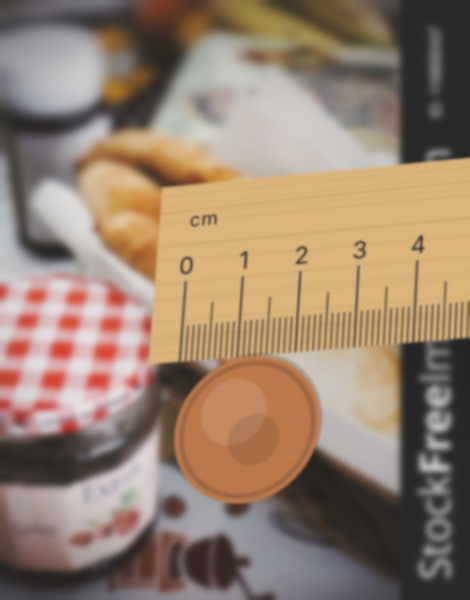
2.5 cm
